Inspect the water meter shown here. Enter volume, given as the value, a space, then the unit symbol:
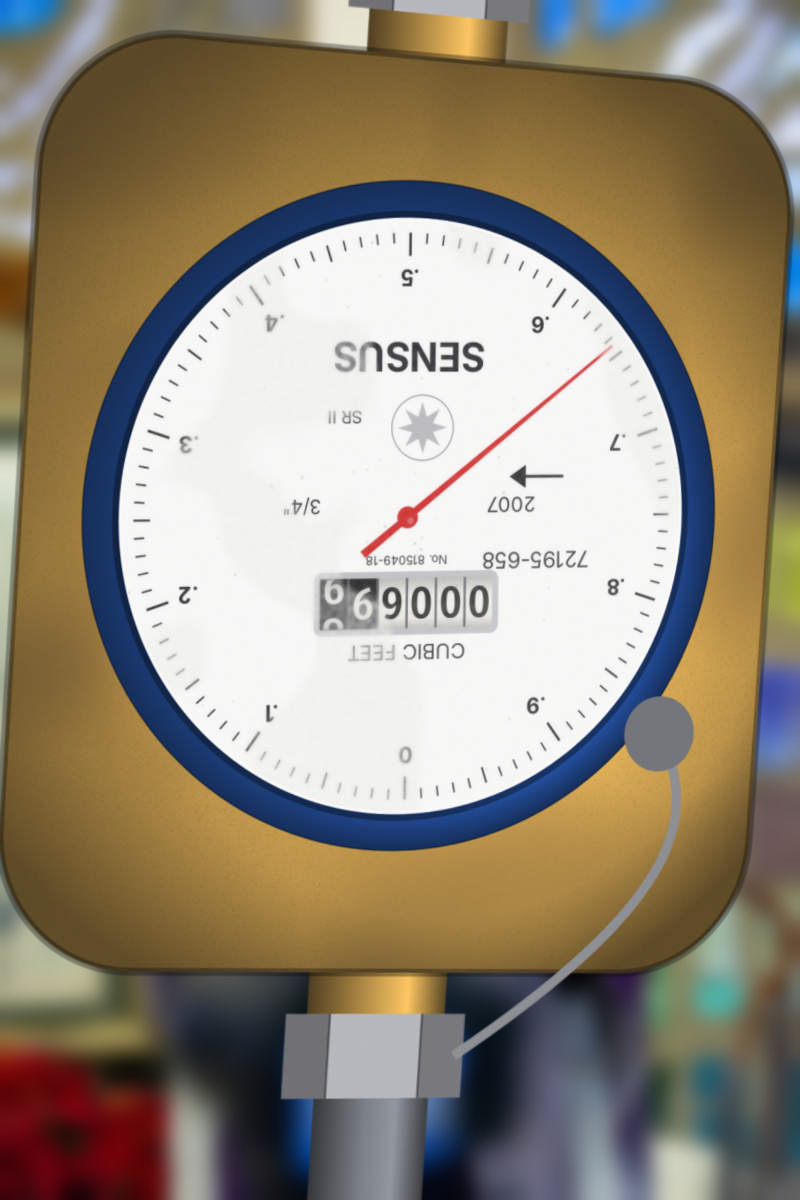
698.64 ft³
